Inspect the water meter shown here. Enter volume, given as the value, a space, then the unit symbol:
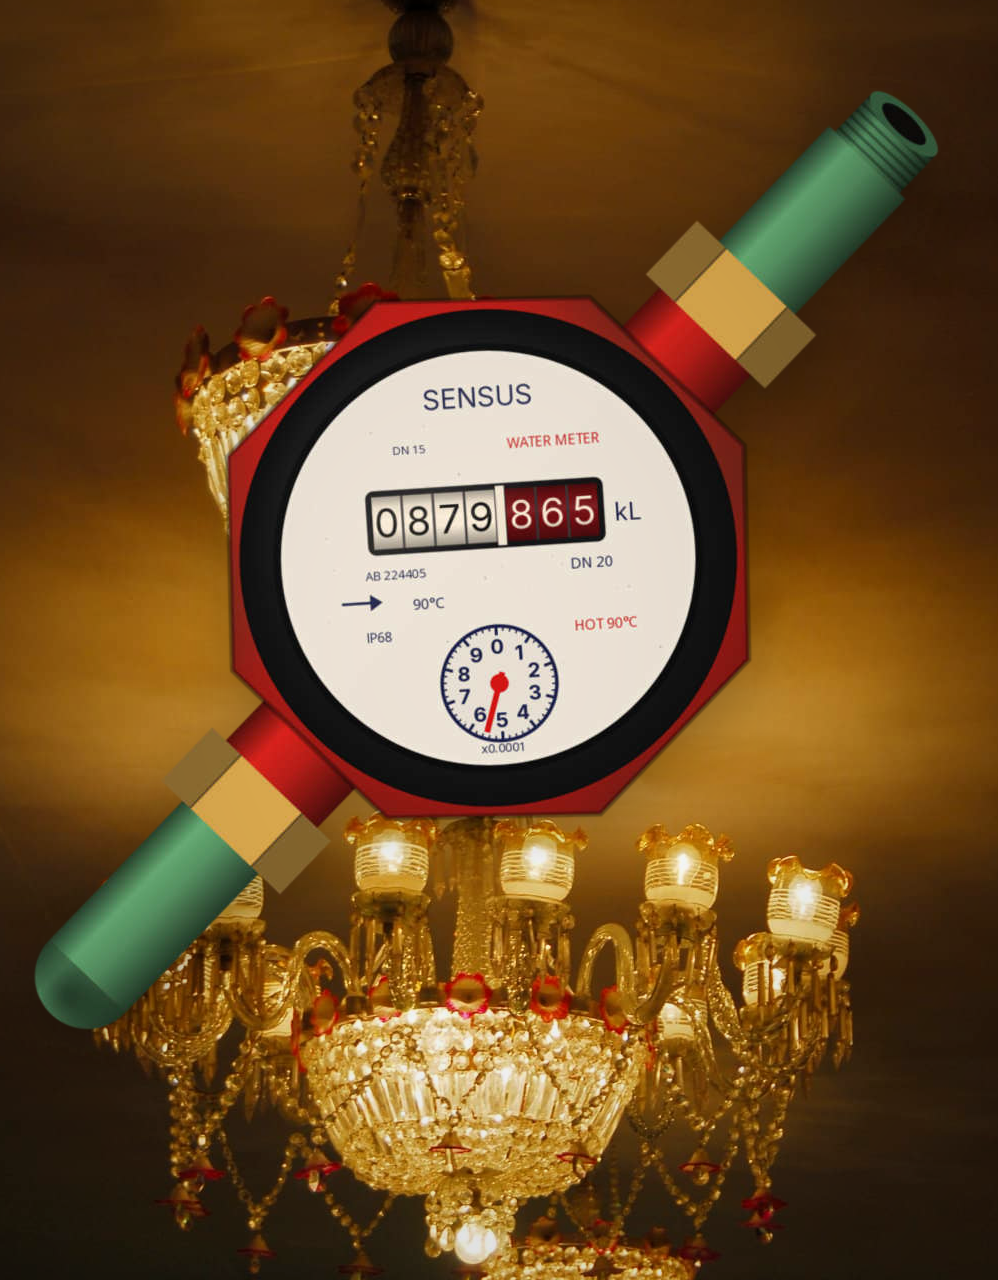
879.8655 kL
